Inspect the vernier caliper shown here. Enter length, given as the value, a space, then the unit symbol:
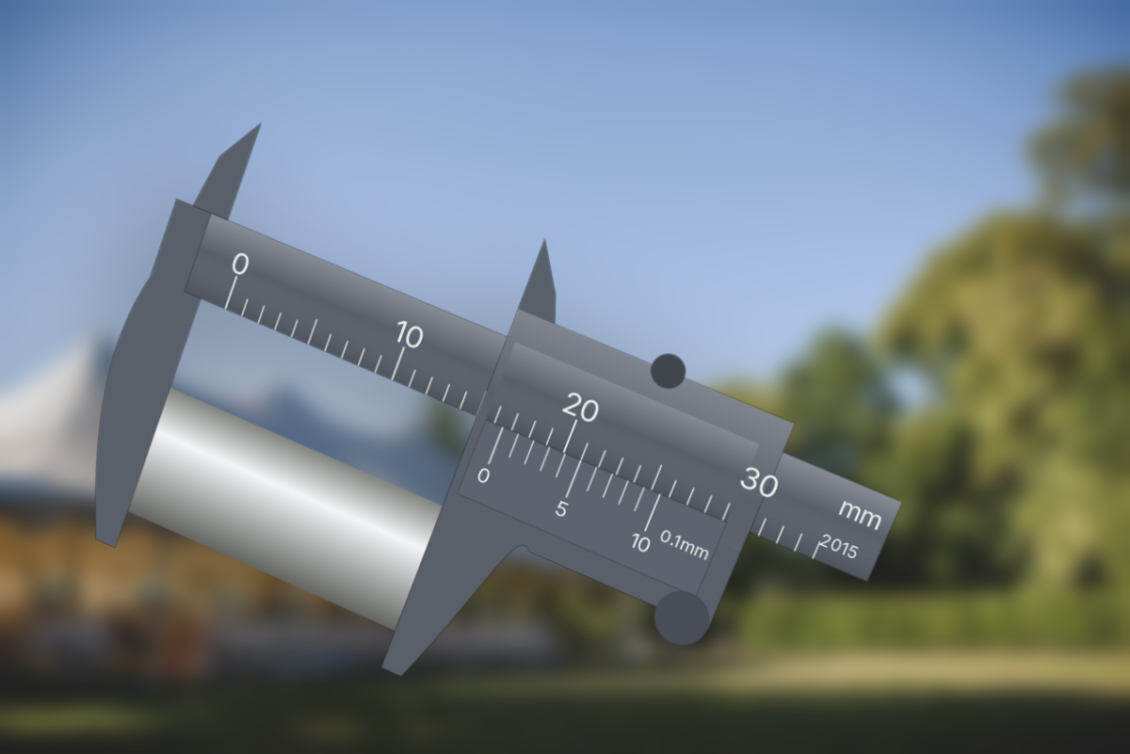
16.5 mm
